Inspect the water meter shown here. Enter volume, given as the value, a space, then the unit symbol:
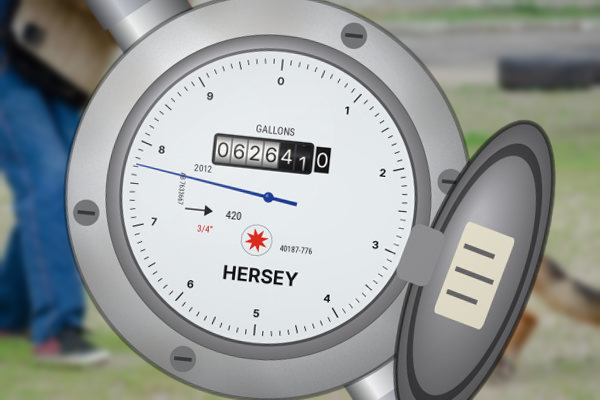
626407.7 gal
